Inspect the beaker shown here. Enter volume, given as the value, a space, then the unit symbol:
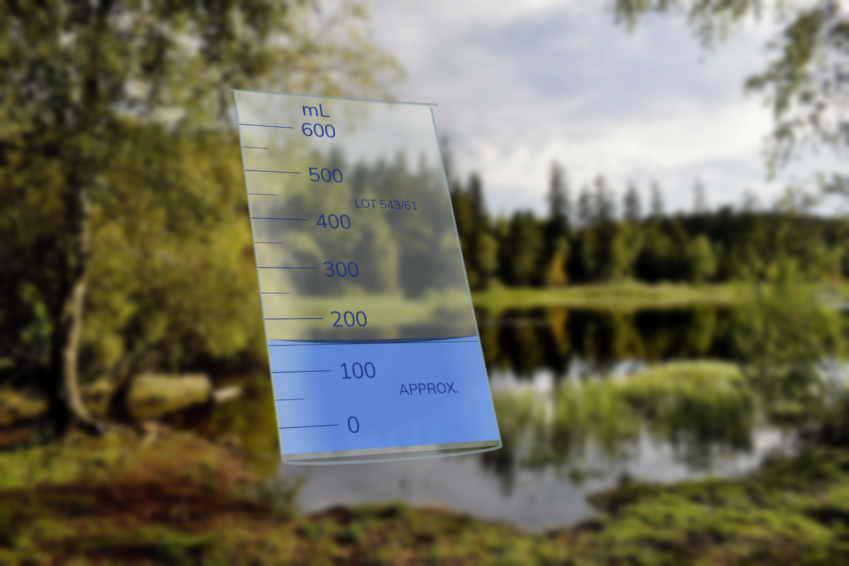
150 mL
